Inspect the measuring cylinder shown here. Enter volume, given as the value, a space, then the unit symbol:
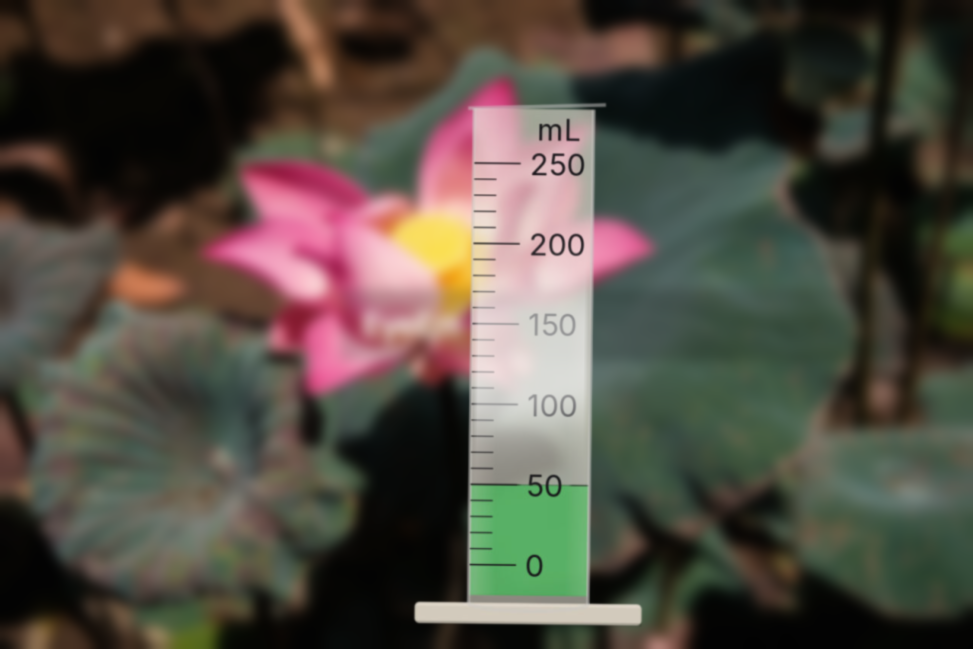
50 mL
